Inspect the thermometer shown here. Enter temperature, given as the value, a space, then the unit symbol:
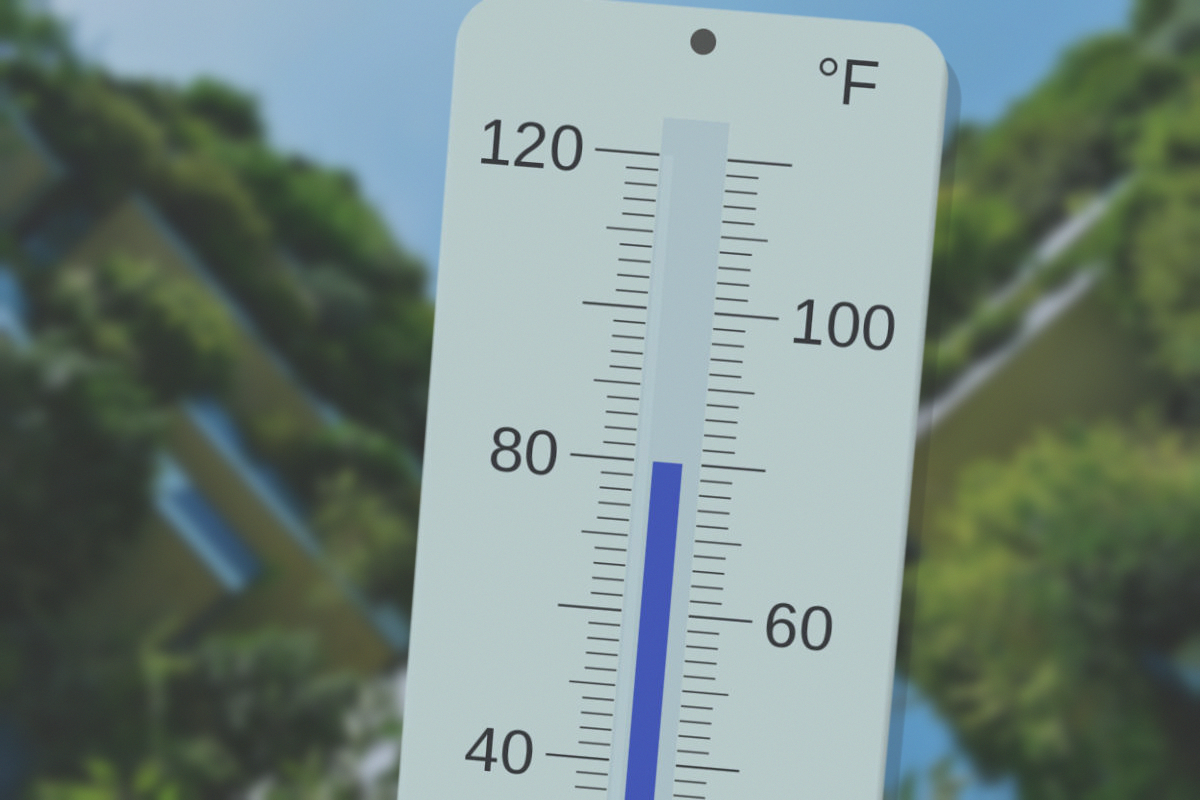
80 °F
